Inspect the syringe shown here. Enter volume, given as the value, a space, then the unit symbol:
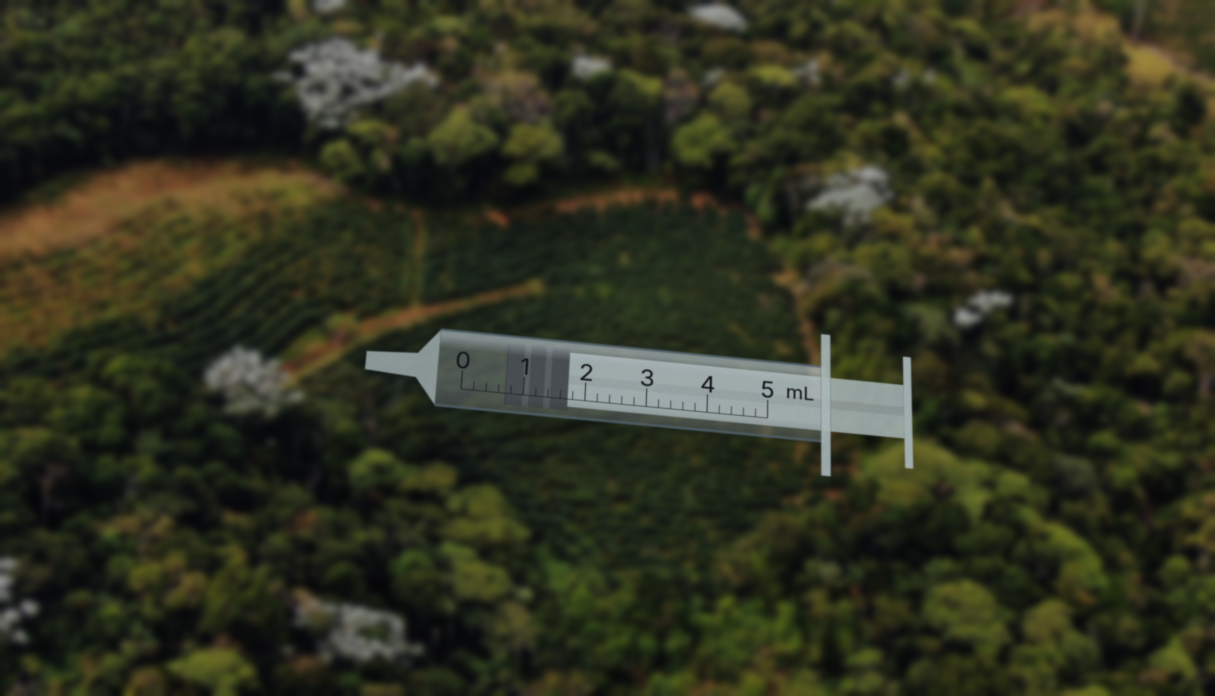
0.7 mL
